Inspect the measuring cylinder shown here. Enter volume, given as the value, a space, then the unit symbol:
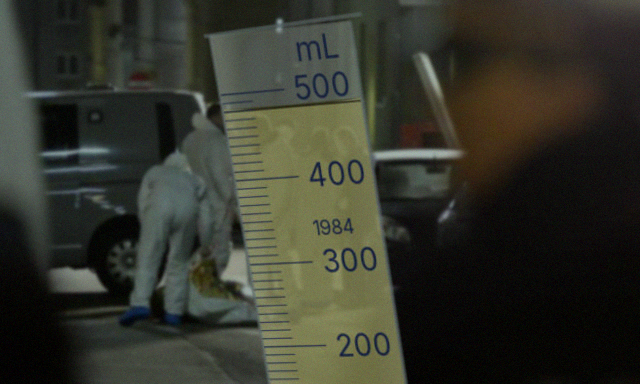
480 mL
